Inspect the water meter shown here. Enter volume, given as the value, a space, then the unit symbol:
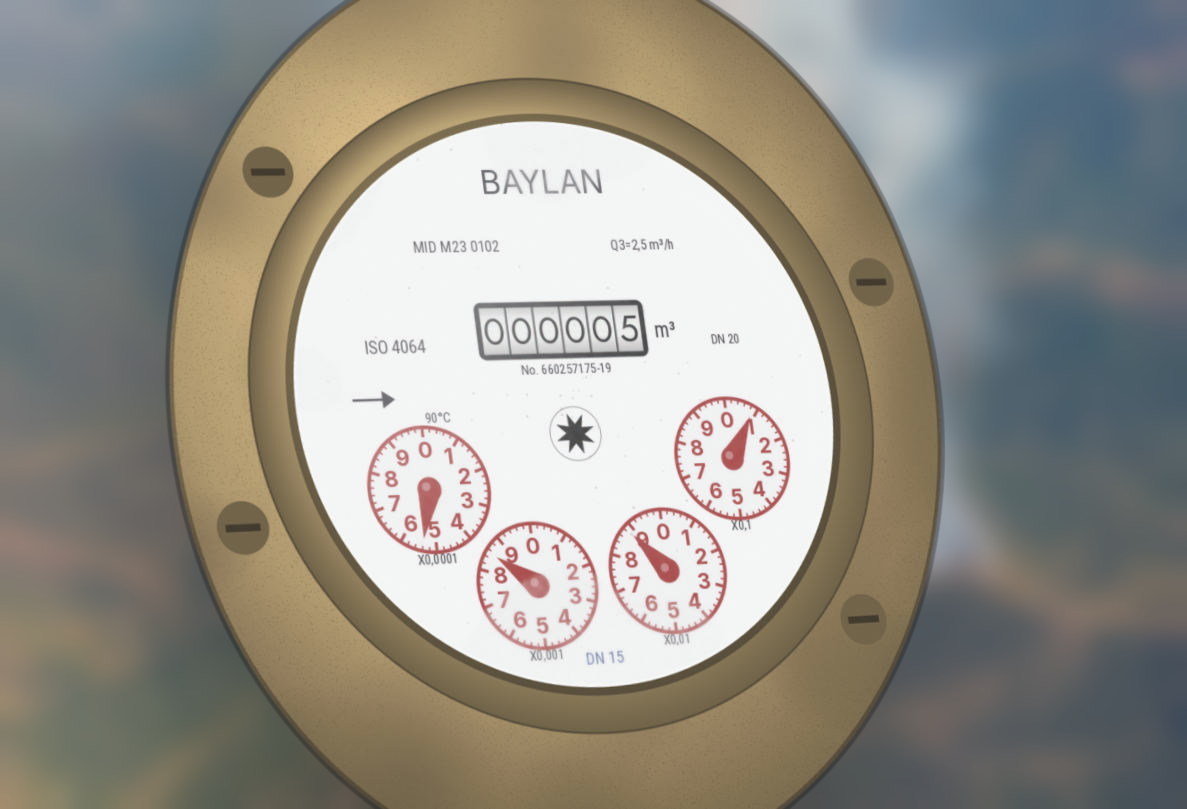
5.0885 m³
